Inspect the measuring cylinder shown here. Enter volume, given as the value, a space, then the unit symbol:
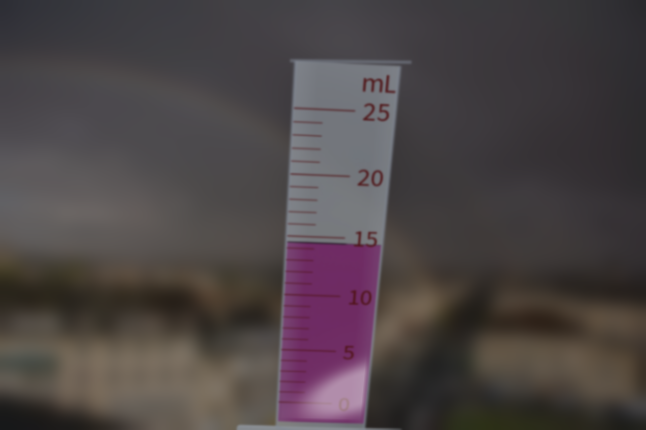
14.5 mL
